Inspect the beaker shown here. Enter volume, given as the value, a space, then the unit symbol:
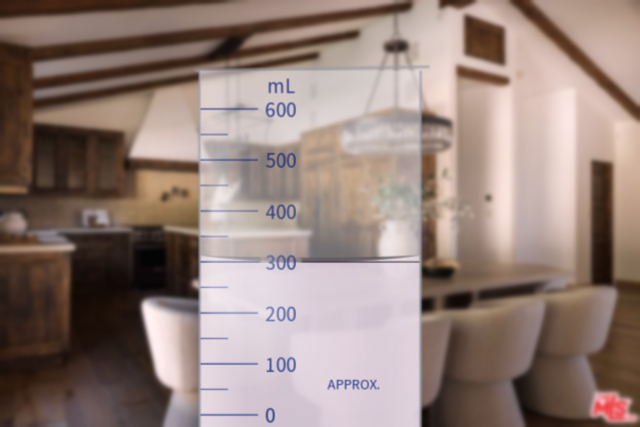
300 mL
